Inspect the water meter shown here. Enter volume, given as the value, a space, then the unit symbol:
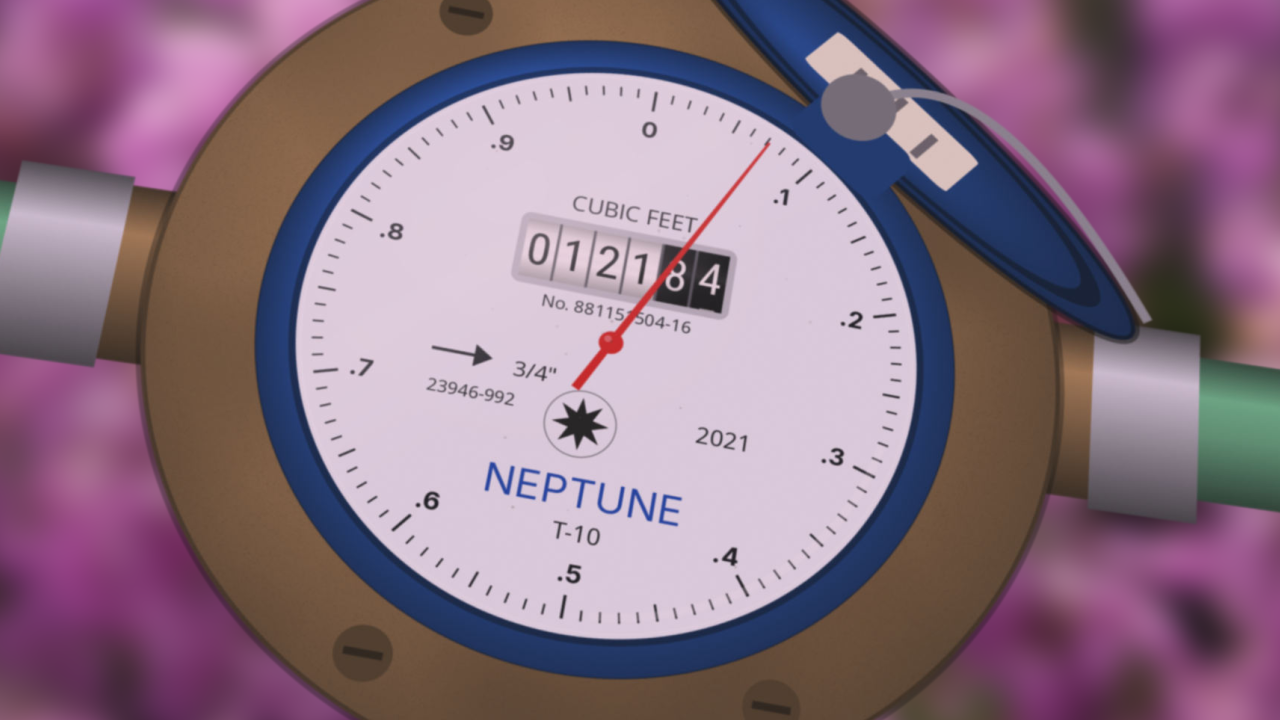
12184.07 ft³
